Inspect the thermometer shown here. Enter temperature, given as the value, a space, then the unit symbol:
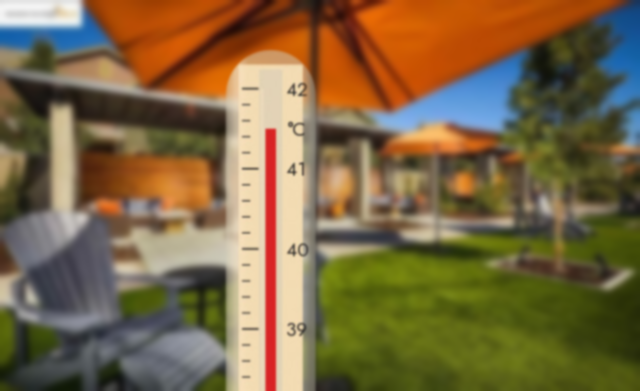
41.5 °C
